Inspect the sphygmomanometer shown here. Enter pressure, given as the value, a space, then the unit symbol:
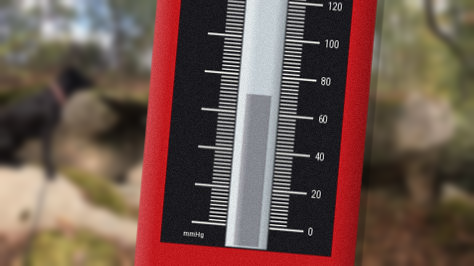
70 mmHg
